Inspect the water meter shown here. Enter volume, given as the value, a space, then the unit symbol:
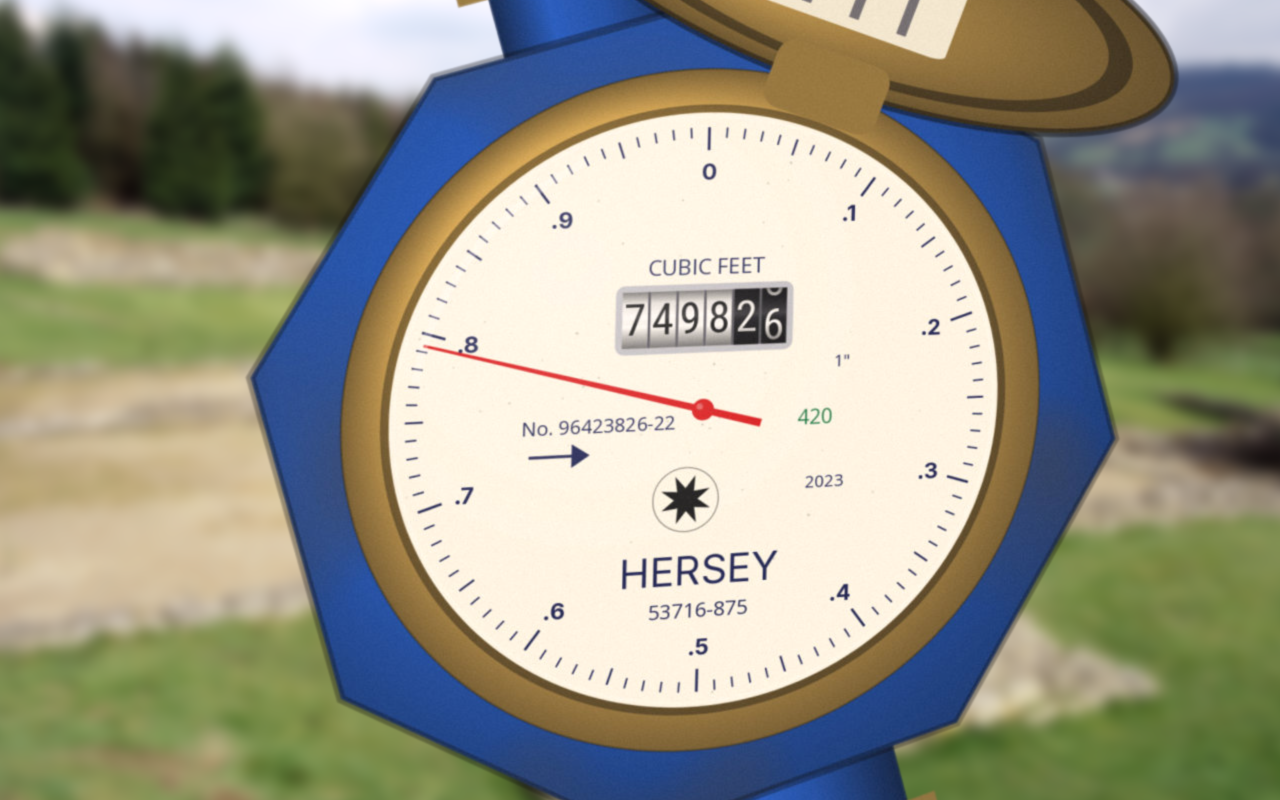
749825.79 ft³
